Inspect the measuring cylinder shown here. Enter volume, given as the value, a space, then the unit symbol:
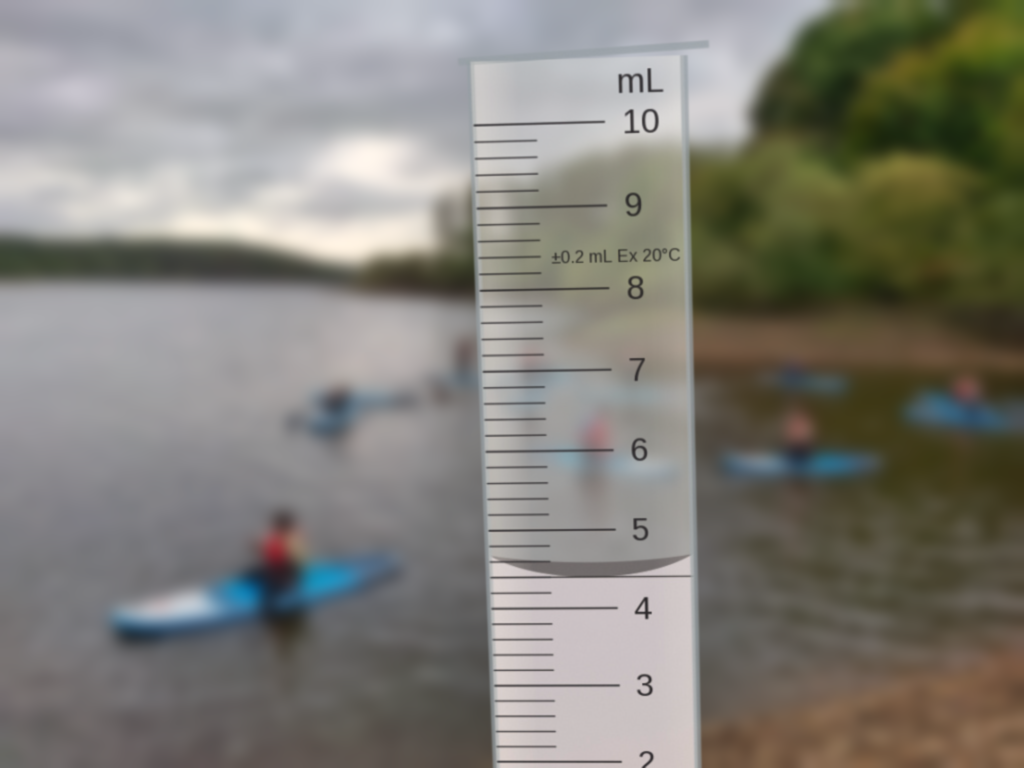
4.4 mL
